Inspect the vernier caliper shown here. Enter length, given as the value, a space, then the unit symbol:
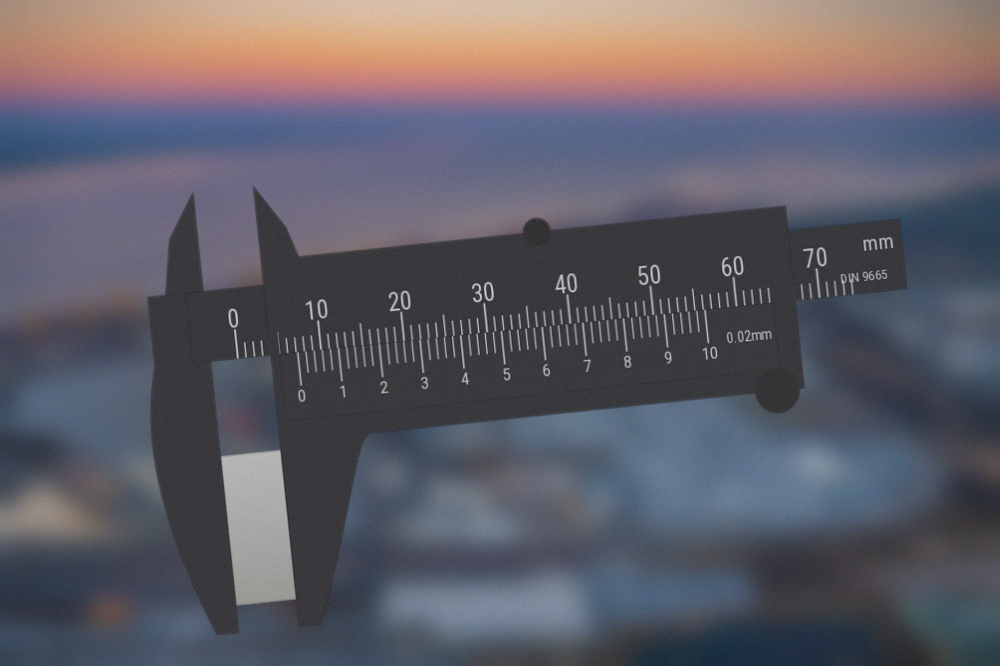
7.2 mm
